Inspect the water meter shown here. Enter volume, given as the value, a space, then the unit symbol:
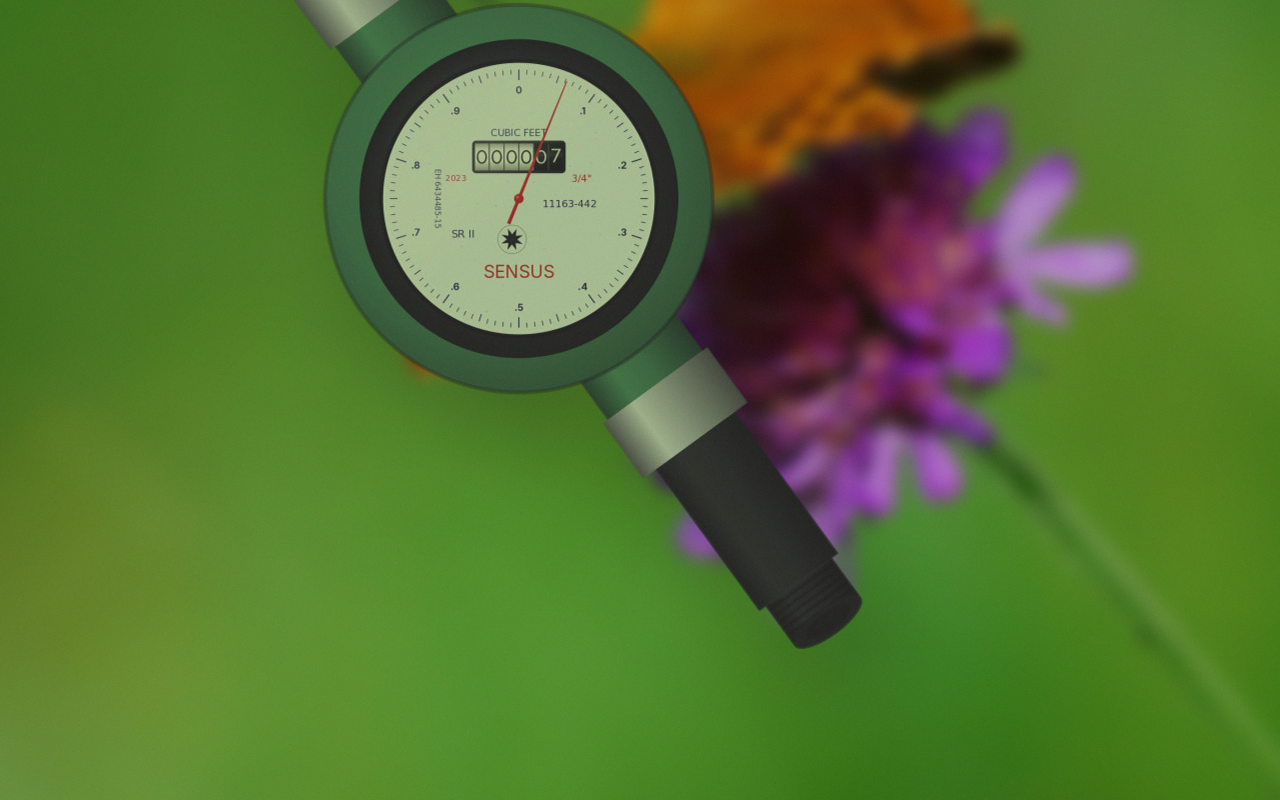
7.06 ft³
